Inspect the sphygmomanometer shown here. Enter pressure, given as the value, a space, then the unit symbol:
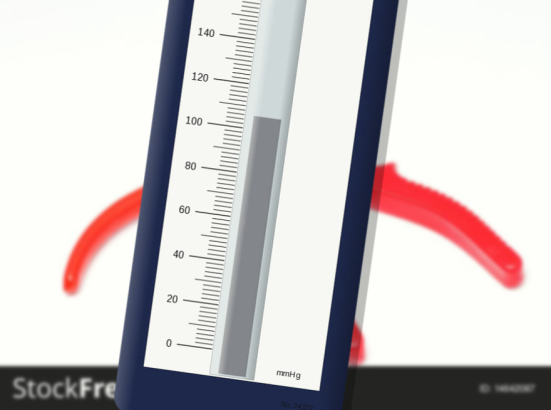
106 mmHg
